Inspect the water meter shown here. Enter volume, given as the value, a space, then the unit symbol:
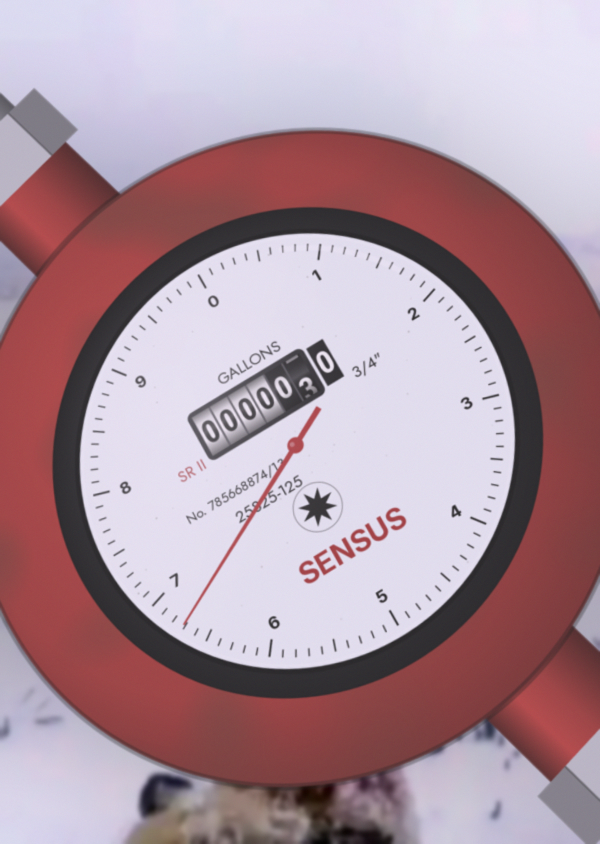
26.7 gal
